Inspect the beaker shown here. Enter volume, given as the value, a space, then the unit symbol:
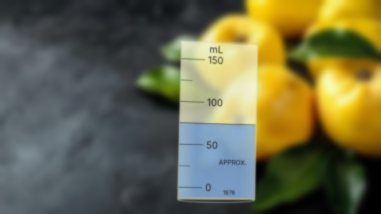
75 mL
